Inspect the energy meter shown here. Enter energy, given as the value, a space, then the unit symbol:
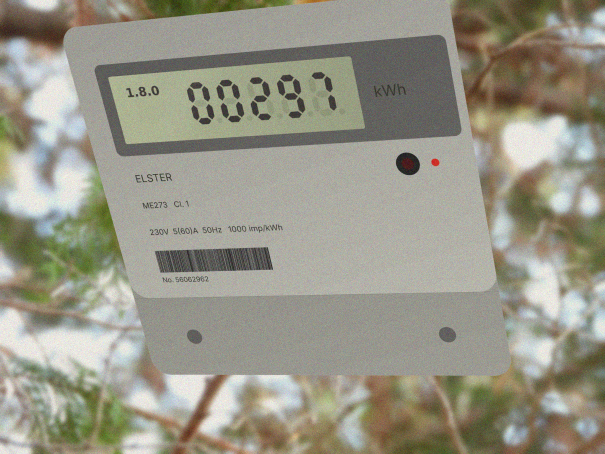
297 kWh
